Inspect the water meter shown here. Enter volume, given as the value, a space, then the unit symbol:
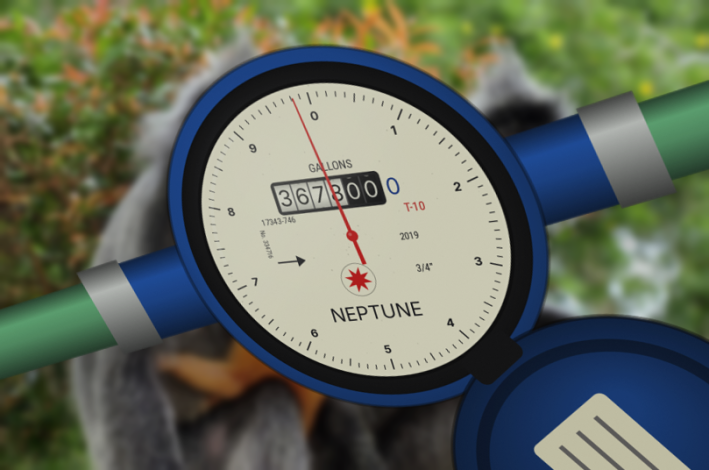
3677999.8 gal
